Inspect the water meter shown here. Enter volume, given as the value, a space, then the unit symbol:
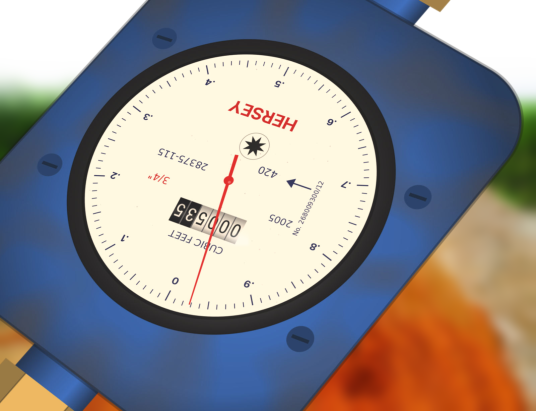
534.97 ft³
